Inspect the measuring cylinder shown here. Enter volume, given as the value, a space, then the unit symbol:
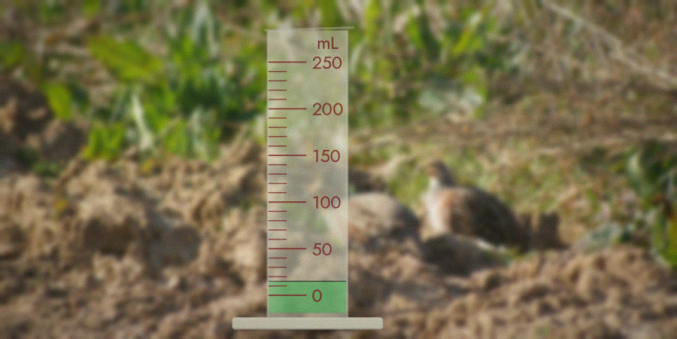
15 mL
